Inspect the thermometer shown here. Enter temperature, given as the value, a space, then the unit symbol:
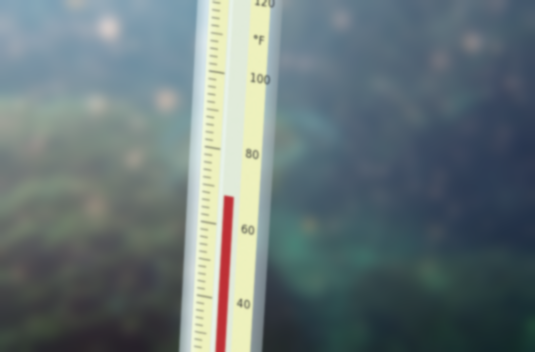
68 °F
